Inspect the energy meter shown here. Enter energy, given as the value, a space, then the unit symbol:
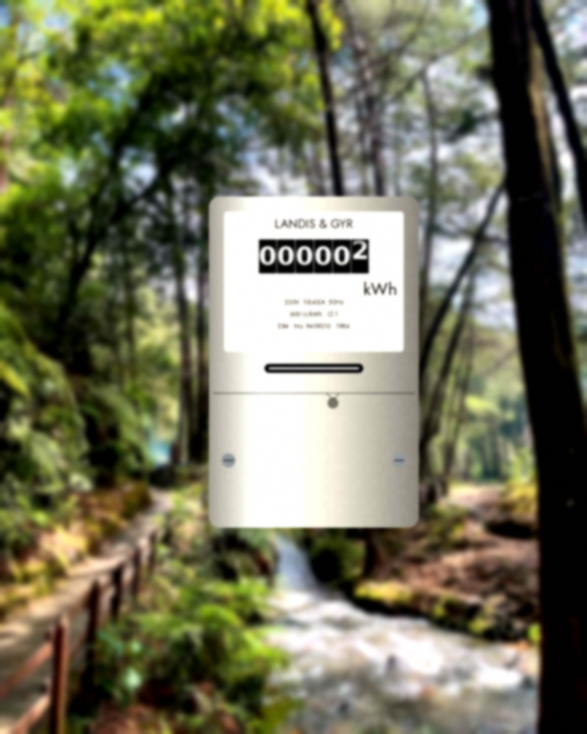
2 kWh
